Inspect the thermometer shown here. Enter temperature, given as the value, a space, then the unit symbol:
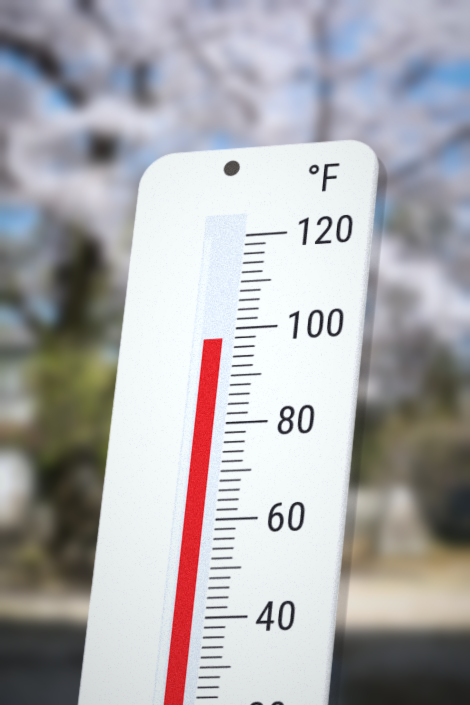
98 °F
